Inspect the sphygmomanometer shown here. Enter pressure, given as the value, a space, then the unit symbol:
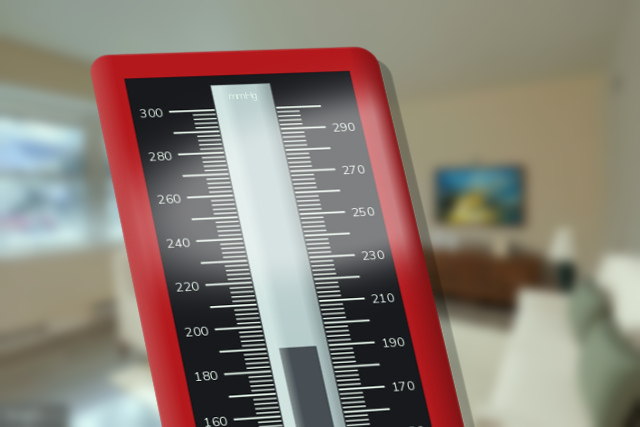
190 mmHg
